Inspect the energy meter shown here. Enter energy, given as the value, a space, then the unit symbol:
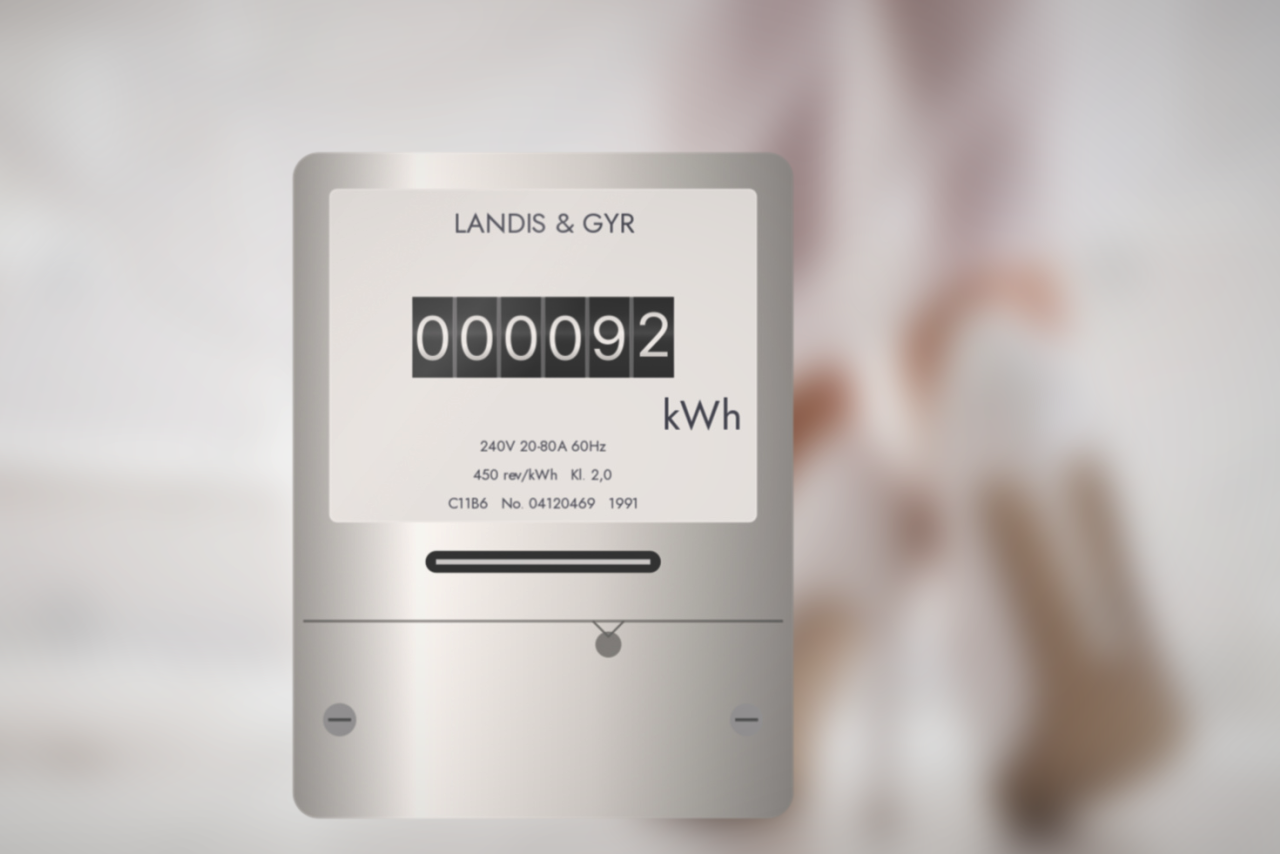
92 kWh
